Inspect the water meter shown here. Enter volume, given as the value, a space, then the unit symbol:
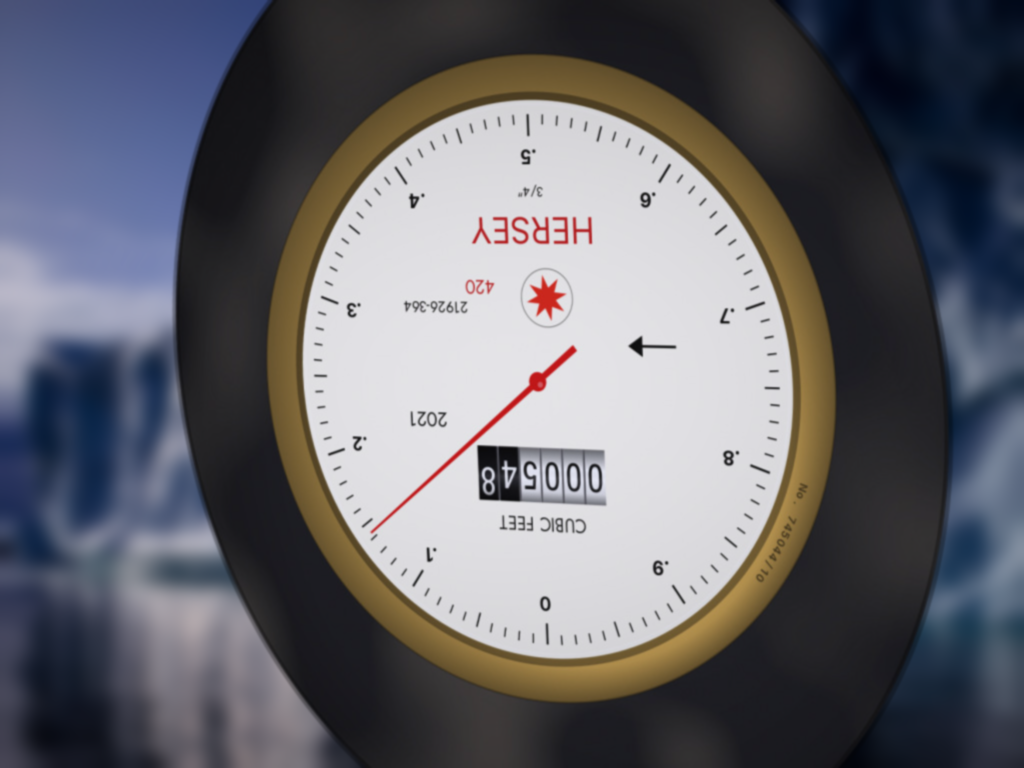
548.14 ft³
